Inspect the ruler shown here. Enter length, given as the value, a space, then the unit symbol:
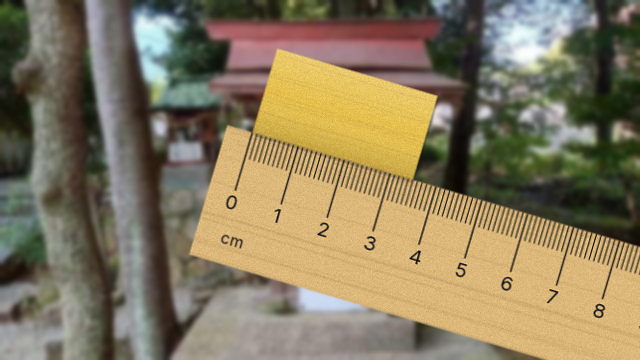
3.5 cm
